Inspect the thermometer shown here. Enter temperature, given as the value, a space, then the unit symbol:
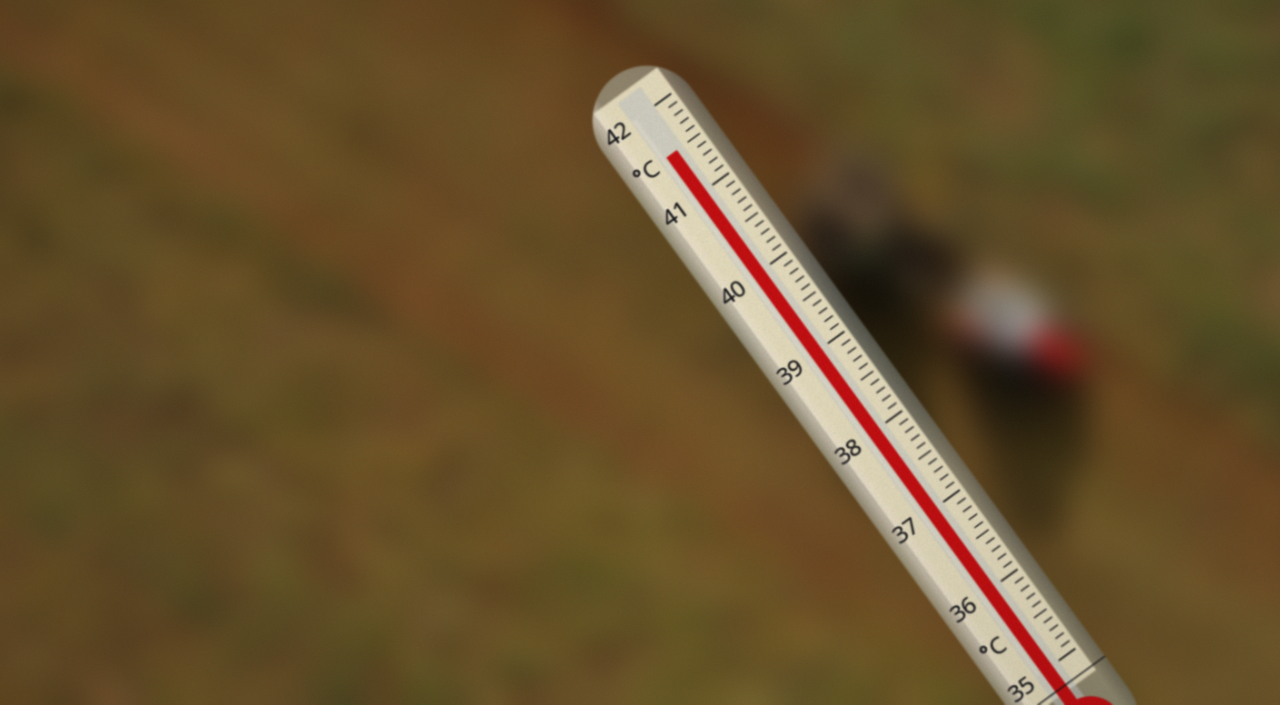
41.5 °C
